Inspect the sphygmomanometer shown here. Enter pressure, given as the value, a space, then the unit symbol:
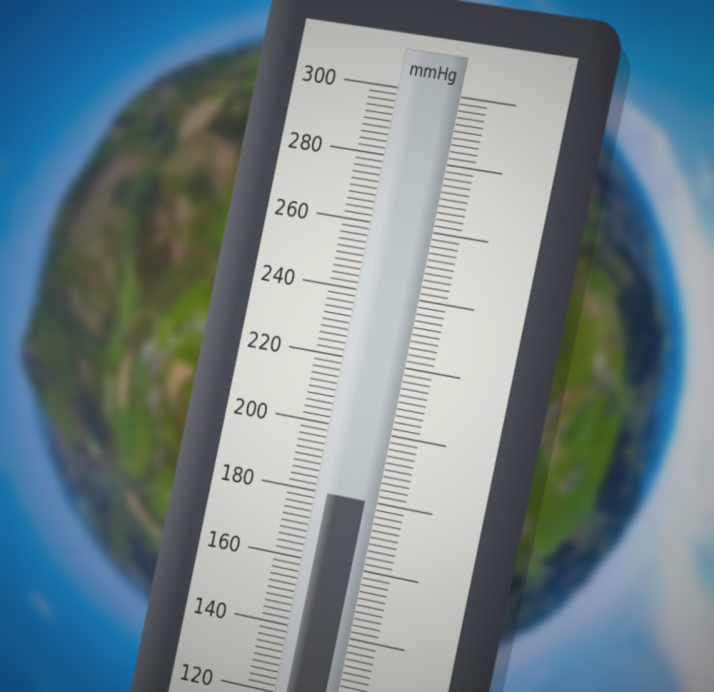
180 mmHg
